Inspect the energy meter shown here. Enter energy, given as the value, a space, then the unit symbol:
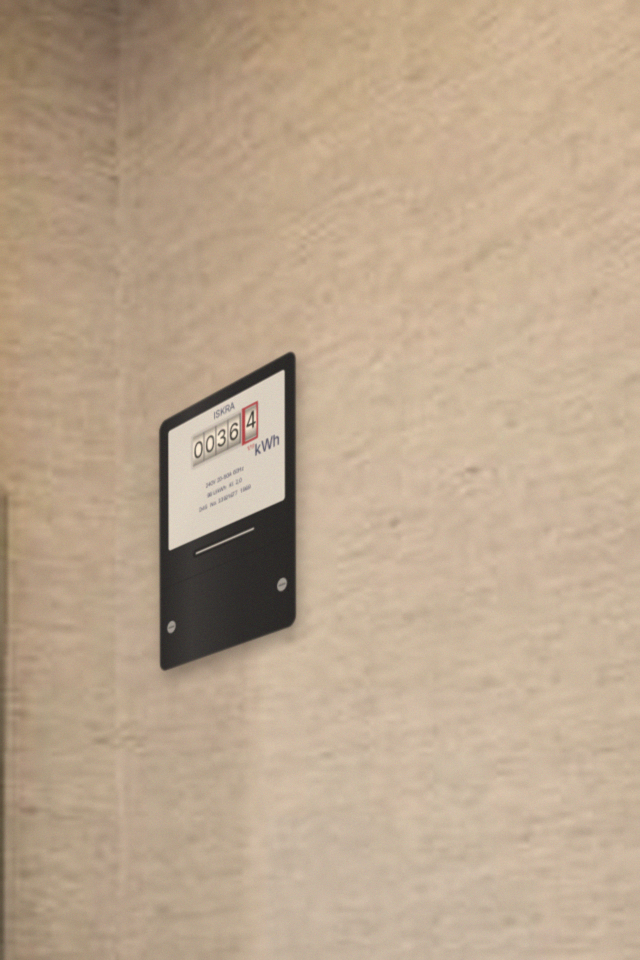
36.4 kWh
